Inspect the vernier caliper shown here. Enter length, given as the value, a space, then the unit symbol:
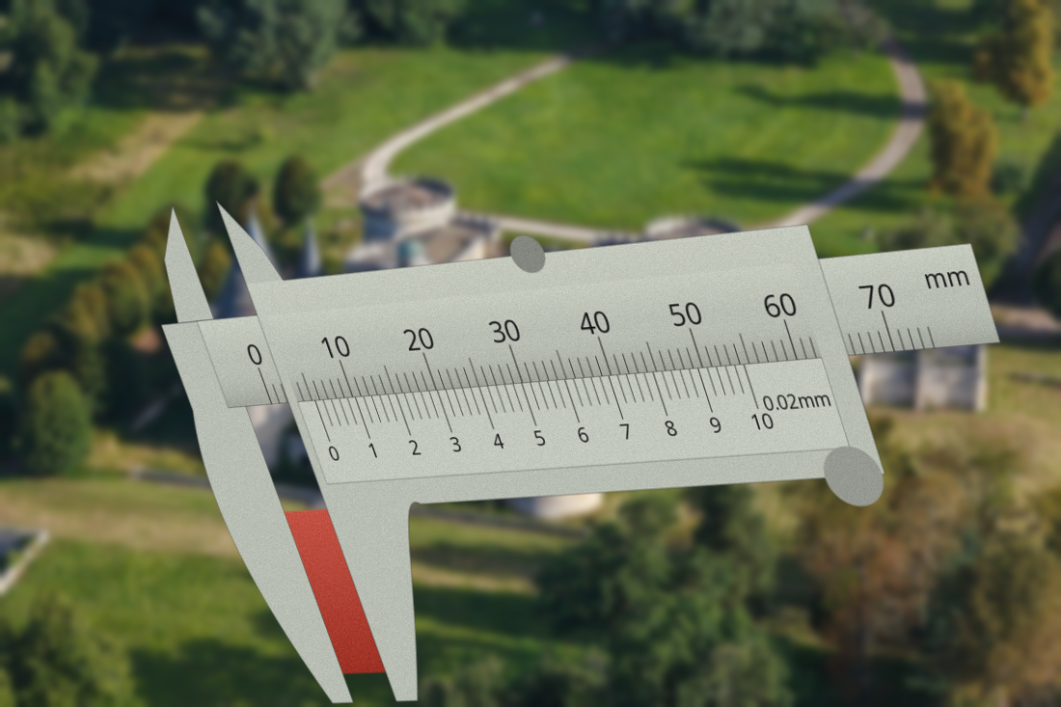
5.4 mm
